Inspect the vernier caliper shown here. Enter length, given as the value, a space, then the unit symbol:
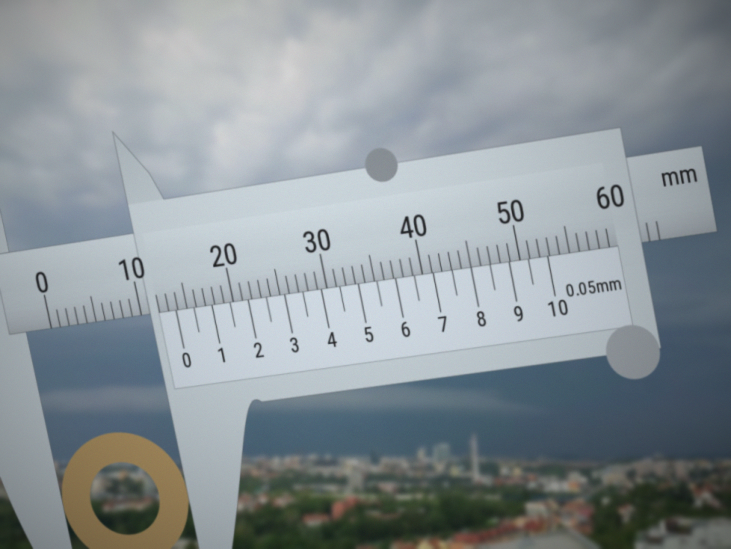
13.8 mm
